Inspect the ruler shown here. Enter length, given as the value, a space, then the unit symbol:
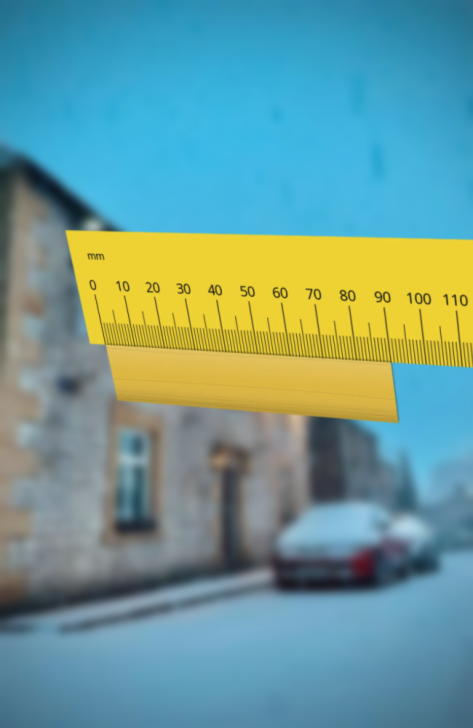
90 mm
